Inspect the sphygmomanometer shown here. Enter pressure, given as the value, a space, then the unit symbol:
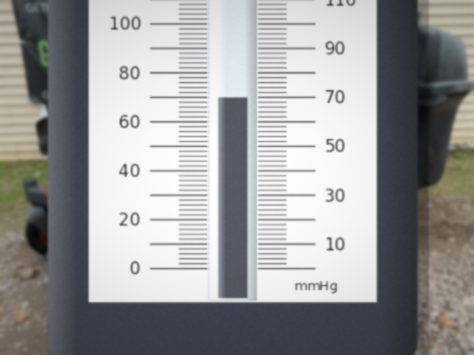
70 mmHg
